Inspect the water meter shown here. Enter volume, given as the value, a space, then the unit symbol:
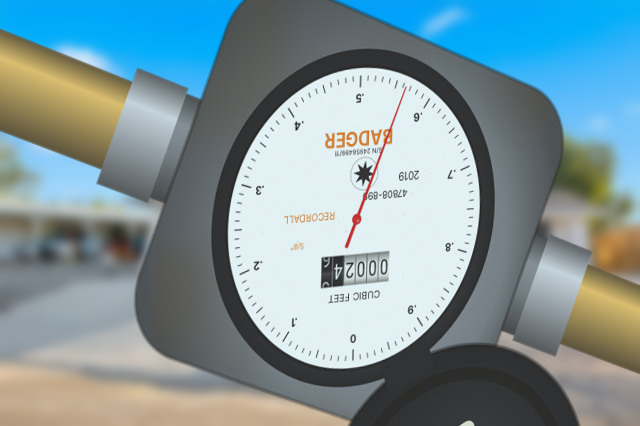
245.56 ft³
